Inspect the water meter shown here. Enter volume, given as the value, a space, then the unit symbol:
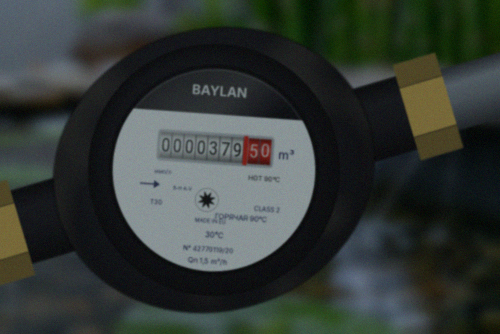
379.50 m³
